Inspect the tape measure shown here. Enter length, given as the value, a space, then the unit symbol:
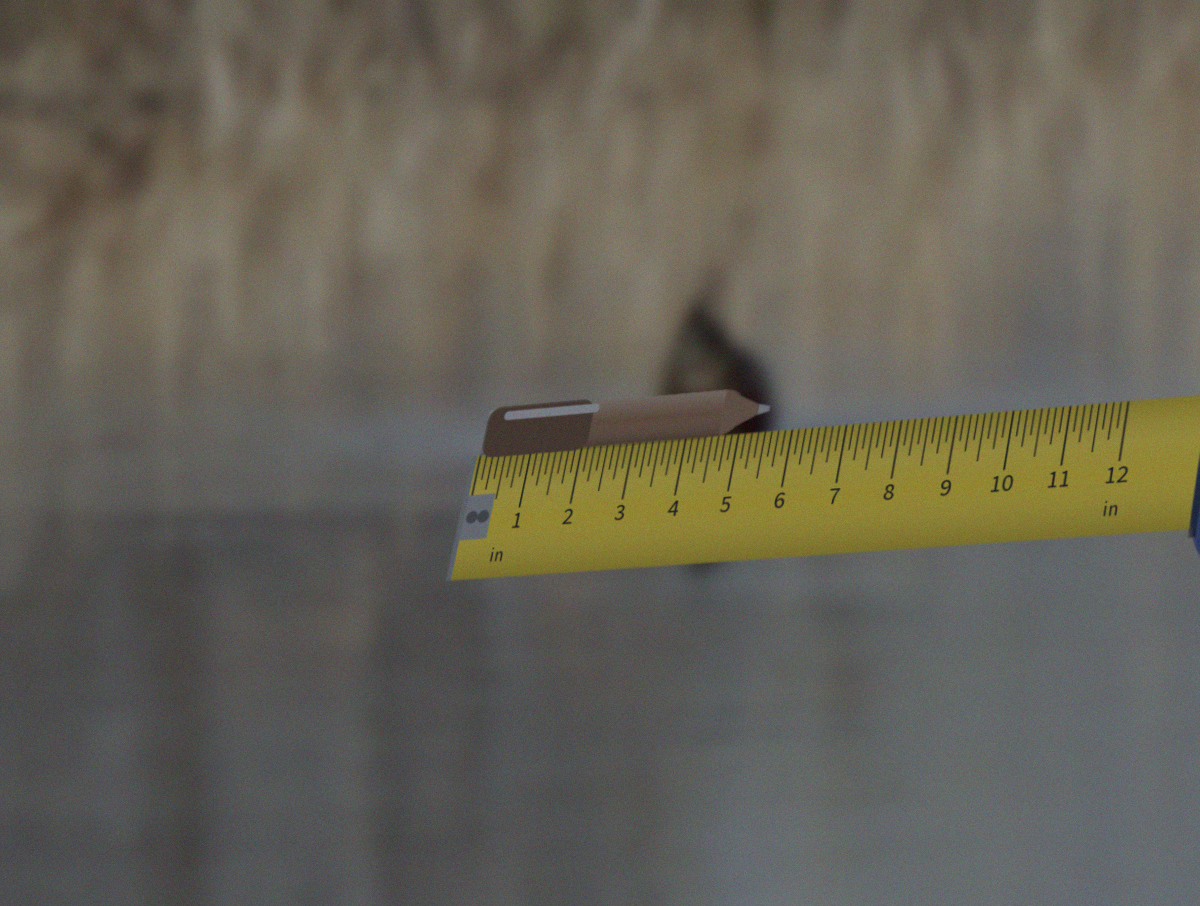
5.5 in
